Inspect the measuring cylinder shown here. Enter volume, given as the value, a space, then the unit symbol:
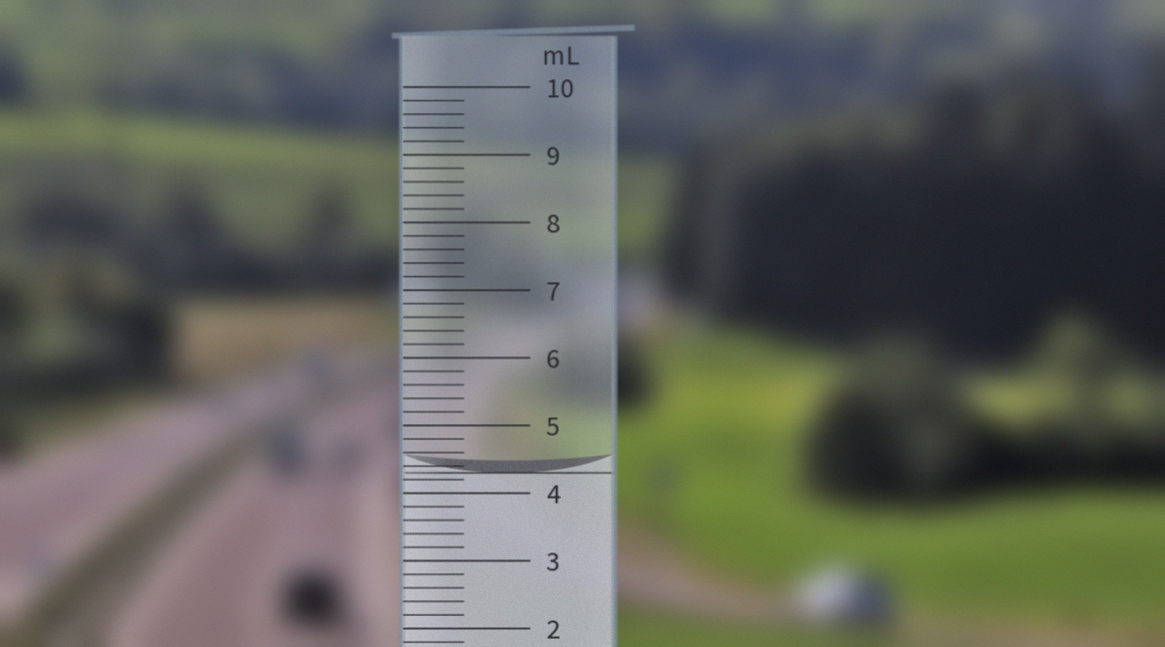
4.3 mL
